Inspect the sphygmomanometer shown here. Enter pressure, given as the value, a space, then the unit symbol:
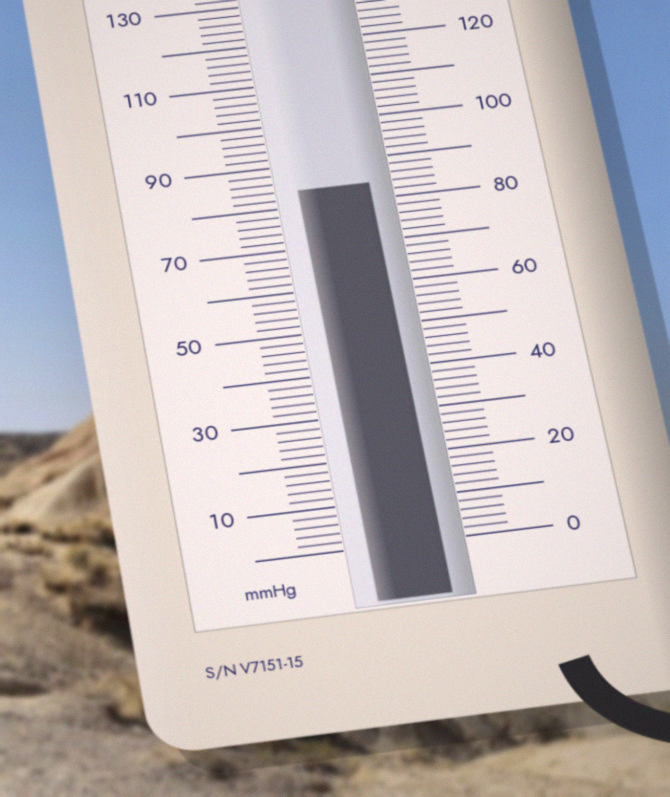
84 mmHg
